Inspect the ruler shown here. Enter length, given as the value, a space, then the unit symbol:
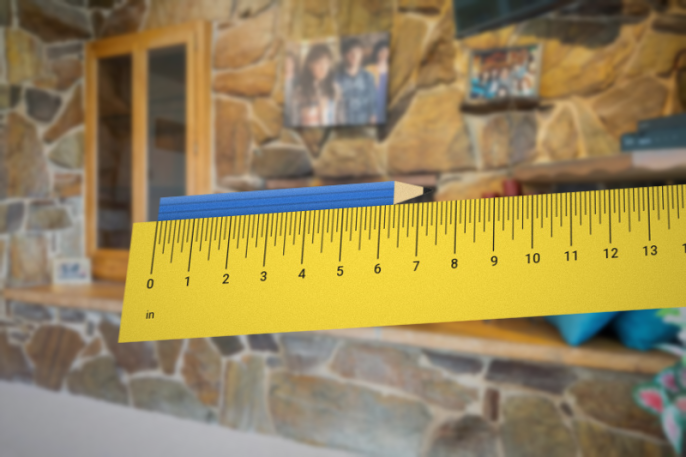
7.375 in
